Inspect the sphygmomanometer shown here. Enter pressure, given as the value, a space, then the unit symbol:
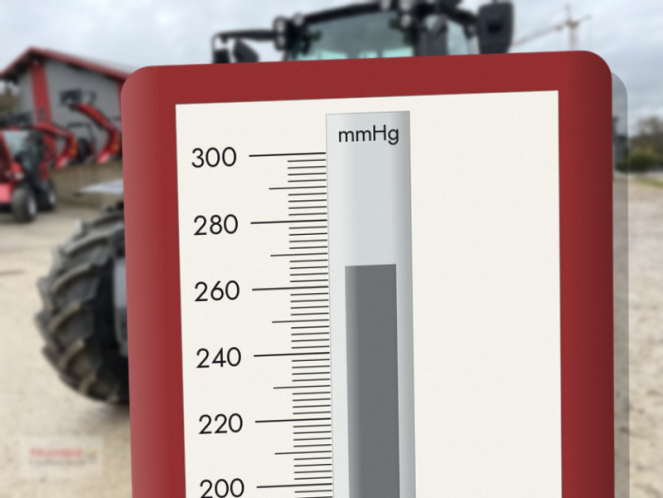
266 mmHg
